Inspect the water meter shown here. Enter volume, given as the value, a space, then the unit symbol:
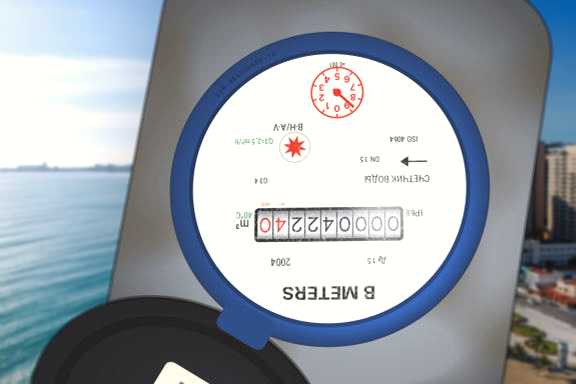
422.408 m³
